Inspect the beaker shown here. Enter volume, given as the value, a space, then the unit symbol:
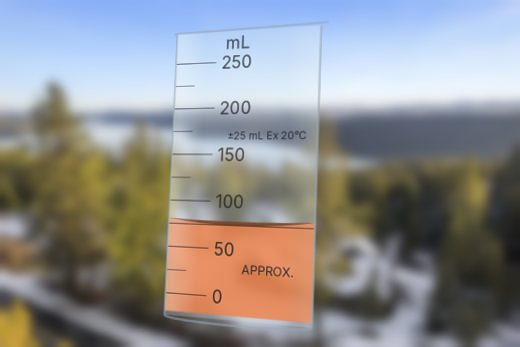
75 mL
